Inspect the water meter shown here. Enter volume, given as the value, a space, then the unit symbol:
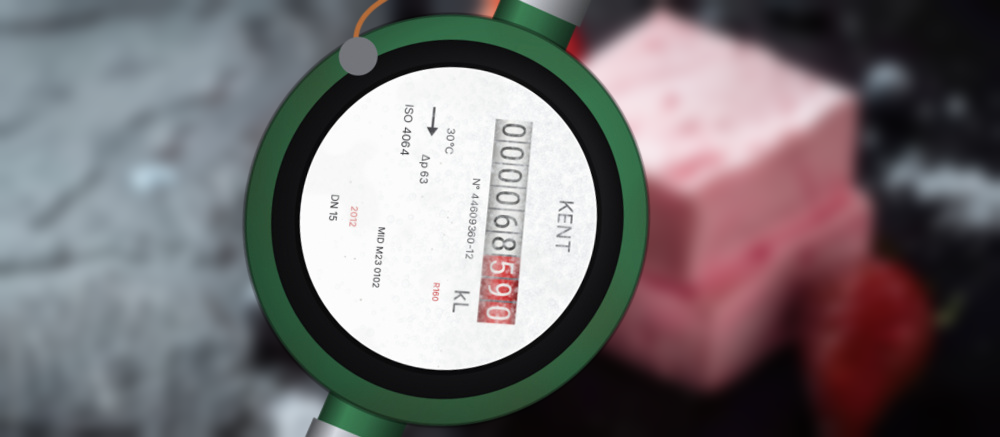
68.590 kL
